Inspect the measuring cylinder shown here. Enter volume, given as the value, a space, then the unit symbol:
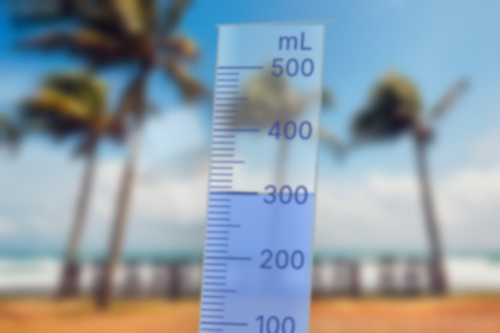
300 mL
